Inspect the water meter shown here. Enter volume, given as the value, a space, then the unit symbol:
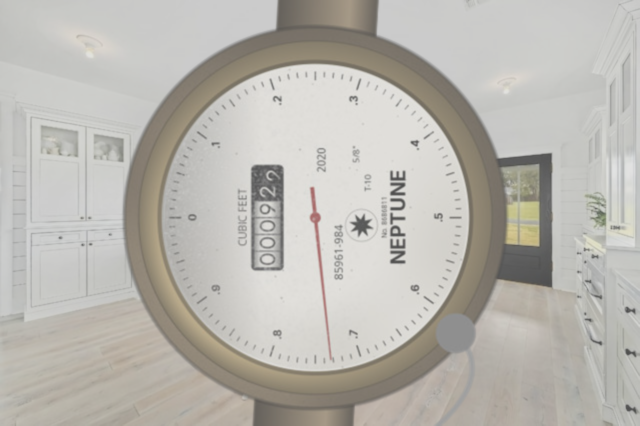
921.73 ft³
